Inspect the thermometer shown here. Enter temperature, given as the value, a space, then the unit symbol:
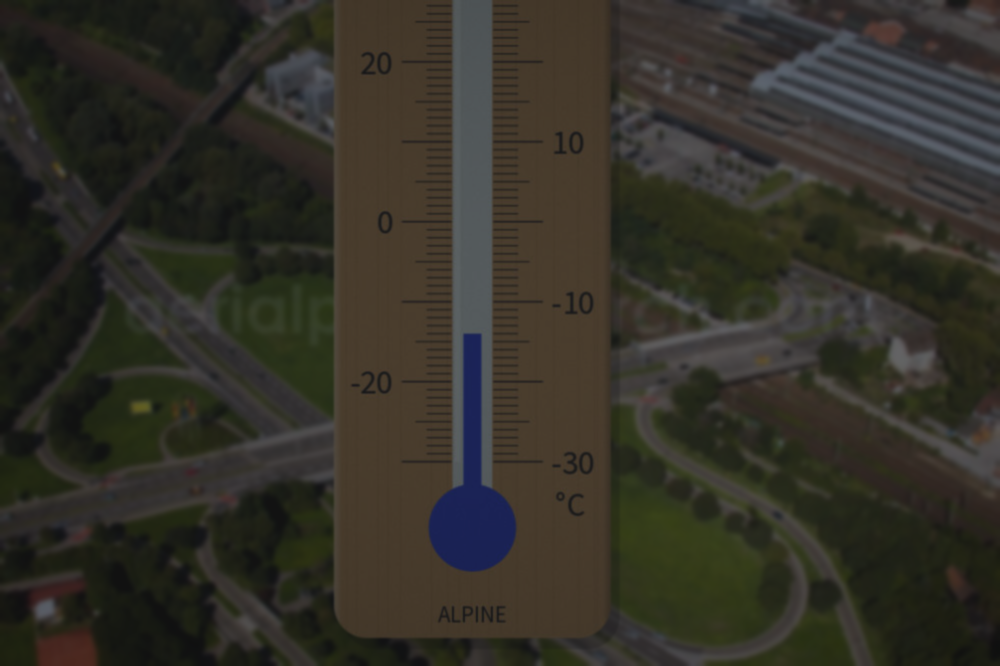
-14 °C
